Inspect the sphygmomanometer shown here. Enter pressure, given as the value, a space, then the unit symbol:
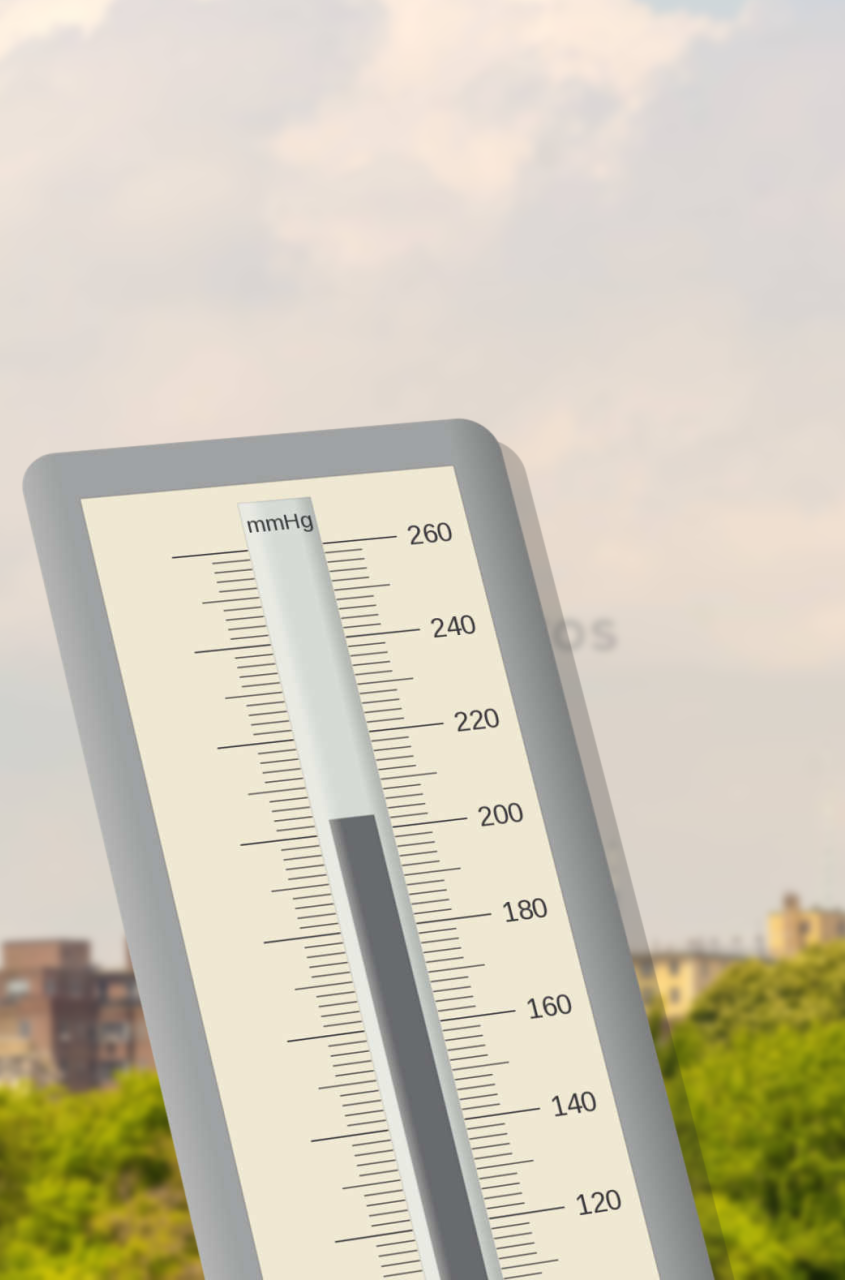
203 mmHg
